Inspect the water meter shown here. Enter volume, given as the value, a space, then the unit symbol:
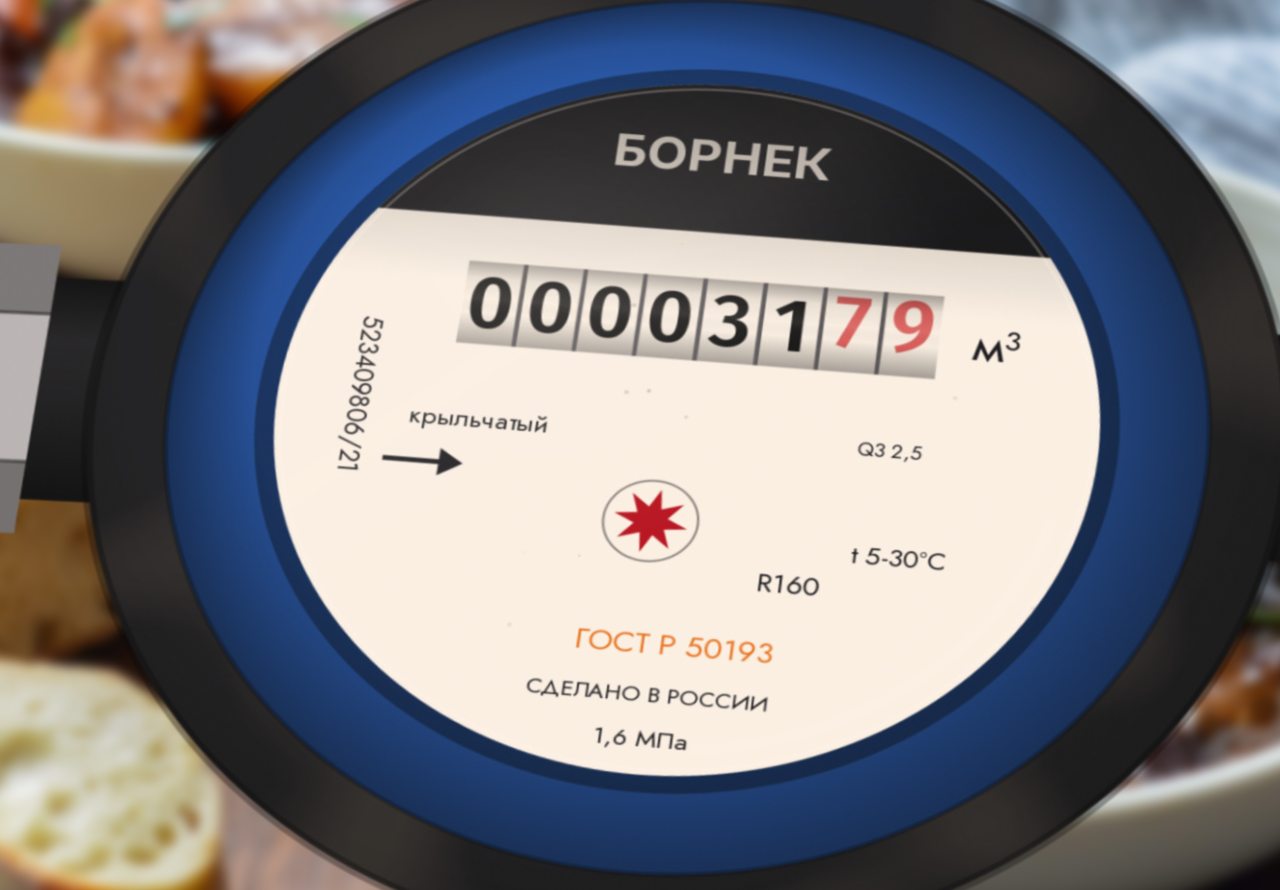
31.79 m³
